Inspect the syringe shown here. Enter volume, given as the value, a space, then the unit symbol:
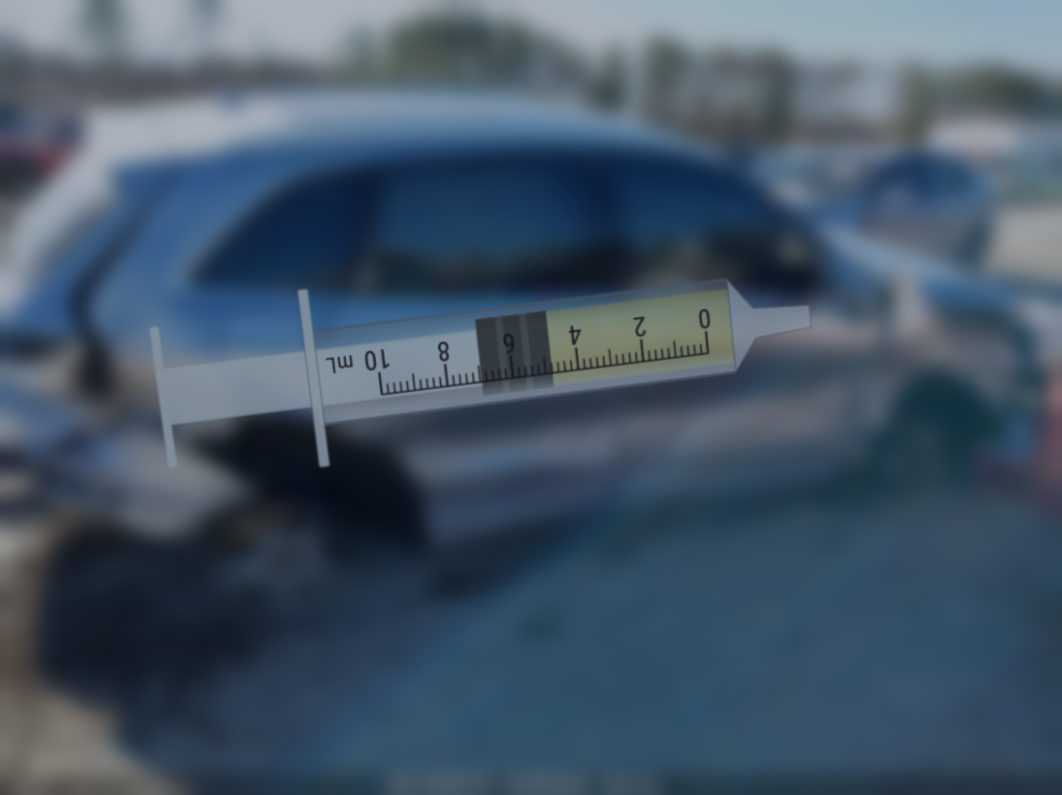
4.8 mL
